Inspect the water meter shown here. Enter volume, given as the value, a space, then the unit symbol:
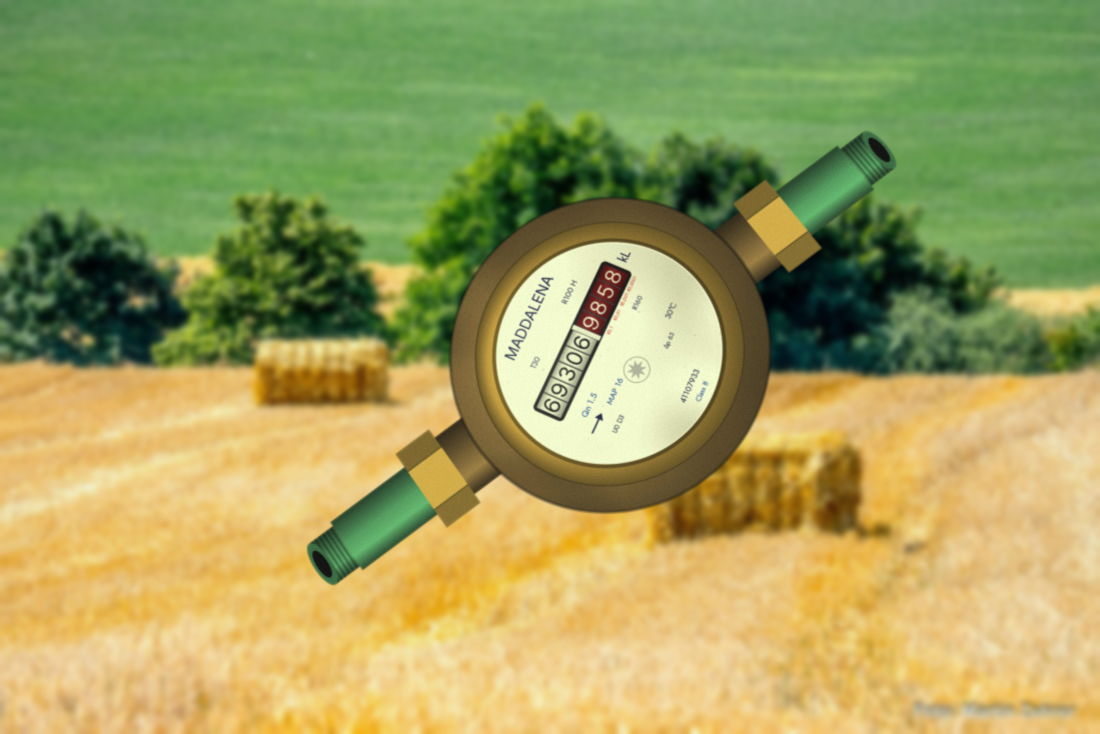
69306.9858 kL
